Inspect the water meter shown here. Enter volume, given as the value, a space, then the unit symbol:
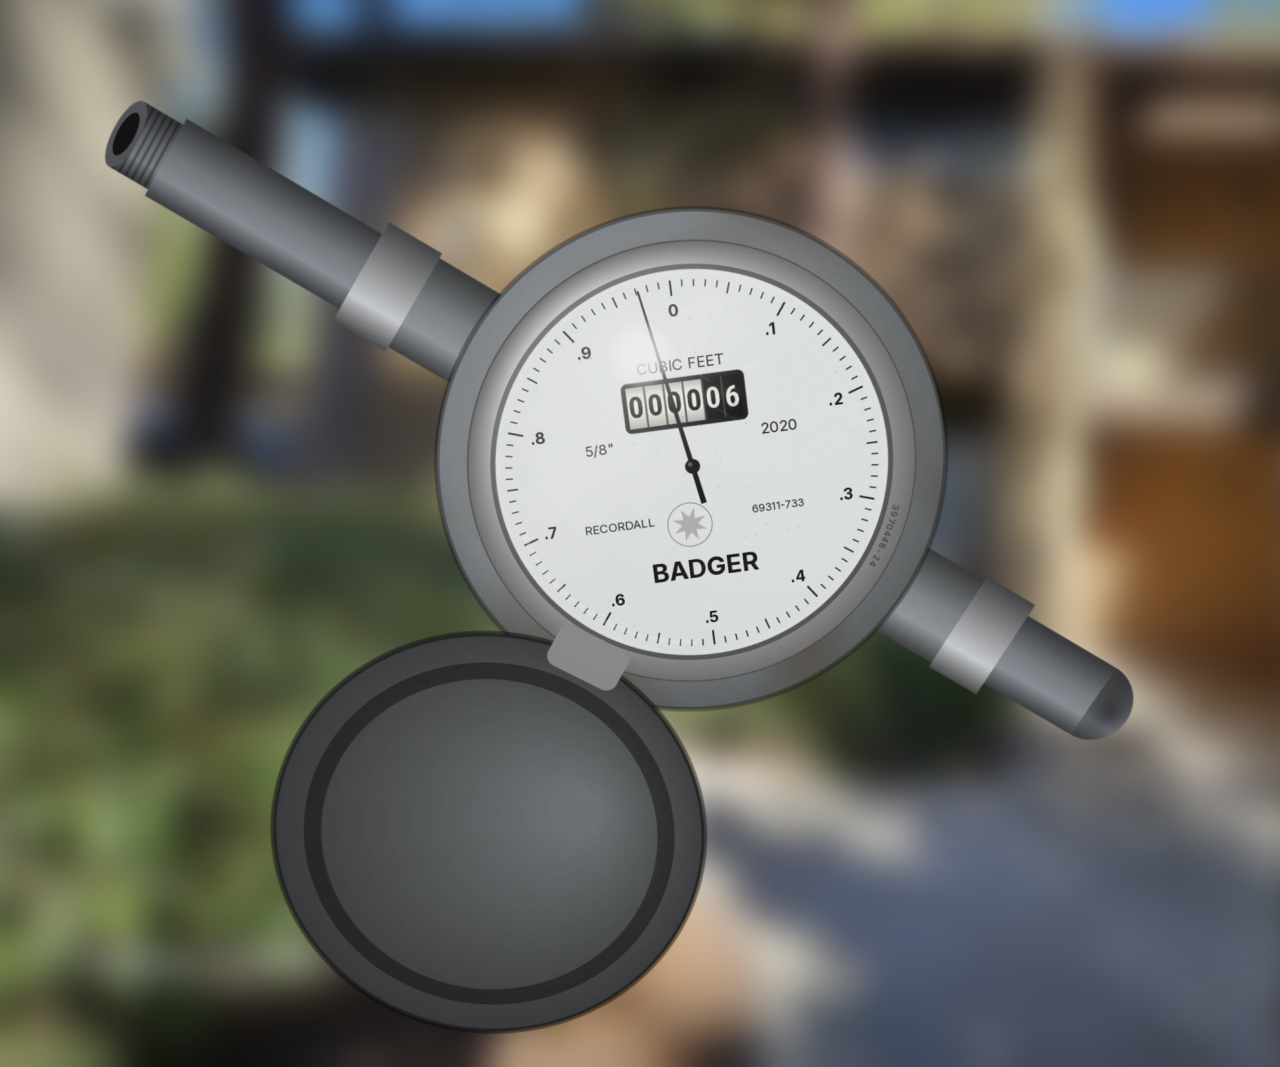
5.97 ft³
